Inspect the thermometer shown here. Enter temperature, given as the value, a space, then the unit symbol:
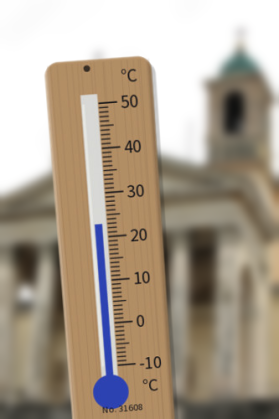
23 °C
